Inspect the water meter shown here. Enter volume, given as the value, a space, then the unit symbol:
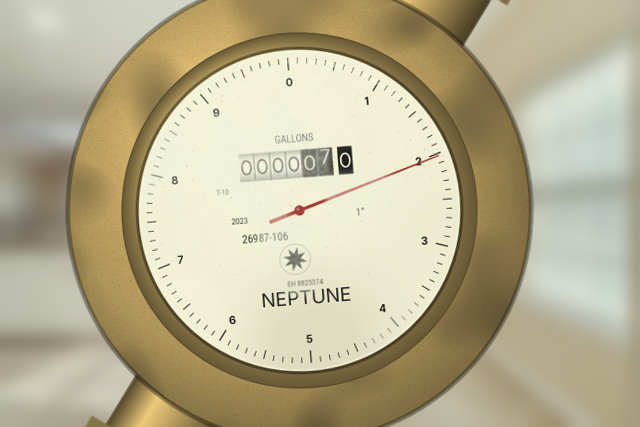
72.0 gal
